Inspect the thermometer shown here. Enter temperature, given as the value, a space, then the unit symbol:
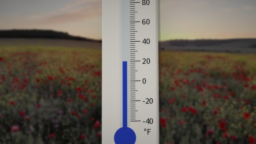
20 °F
